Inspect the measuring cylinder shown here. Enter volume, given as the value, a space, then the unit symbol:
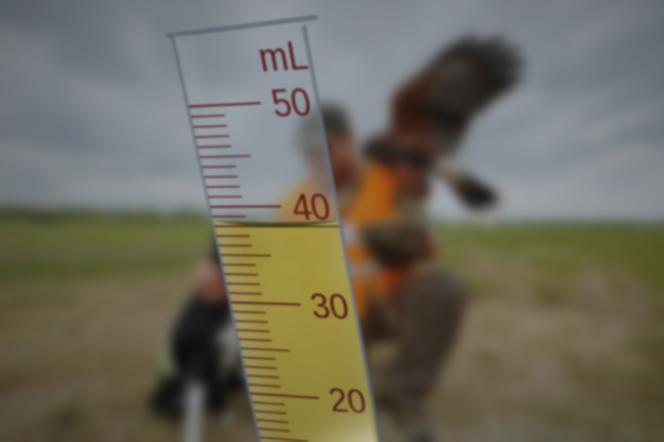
38 mL
